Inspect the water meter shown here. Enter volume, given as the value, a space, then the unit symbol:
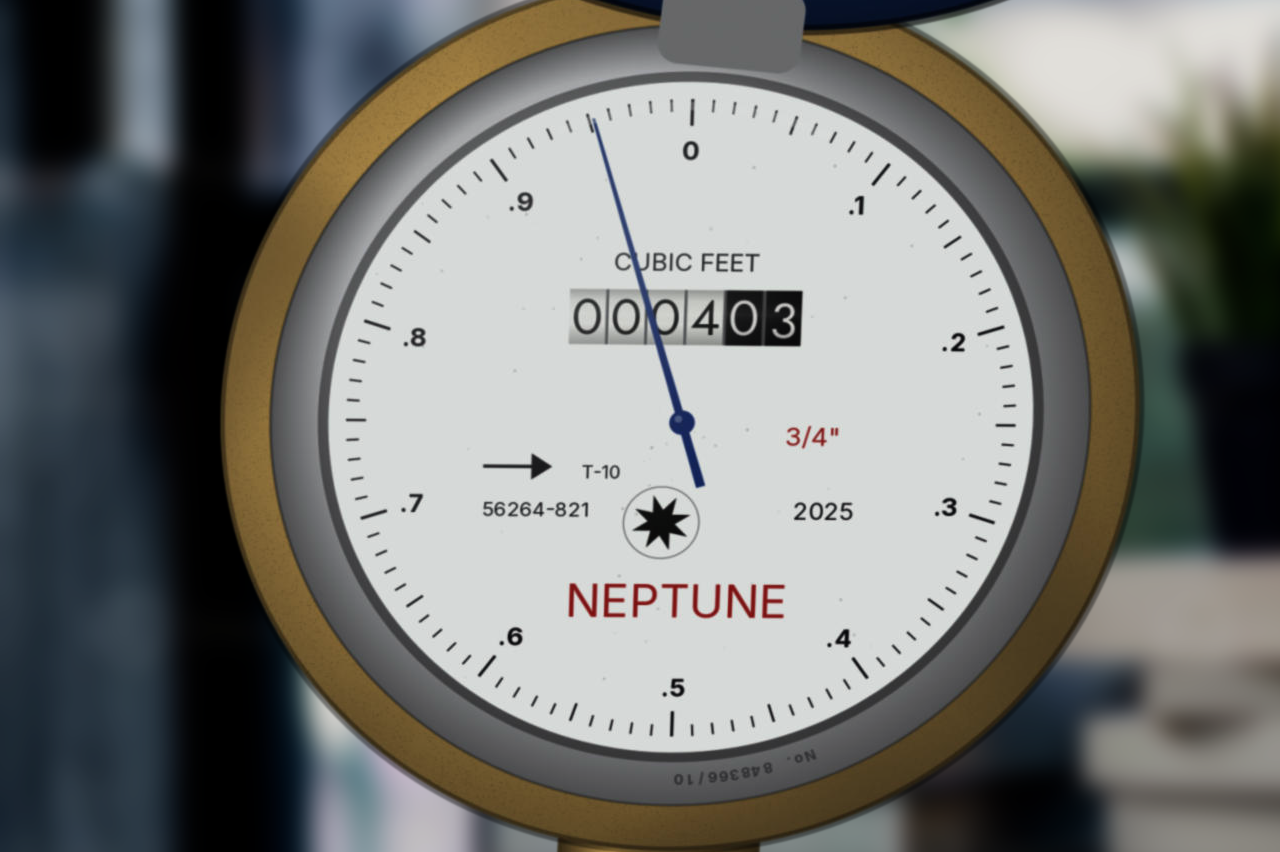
402.95 ft³
